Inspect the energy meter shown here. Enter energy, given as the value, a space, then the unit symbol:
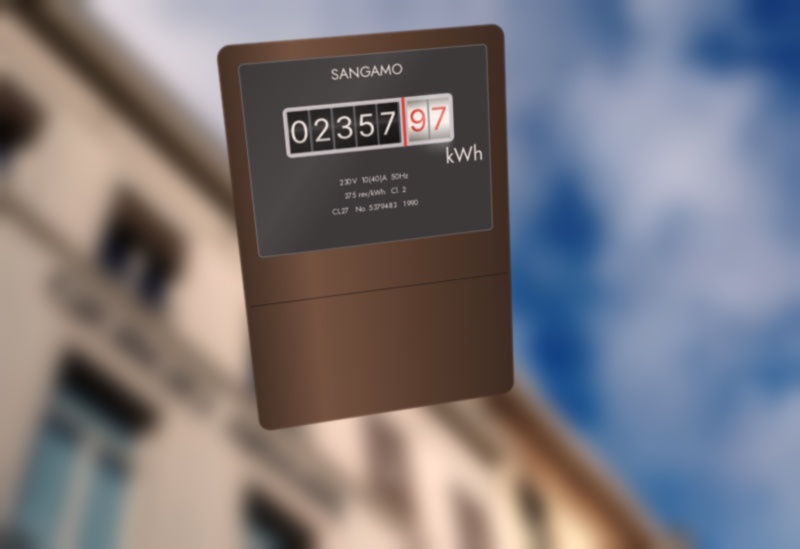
2357.97 kWh
